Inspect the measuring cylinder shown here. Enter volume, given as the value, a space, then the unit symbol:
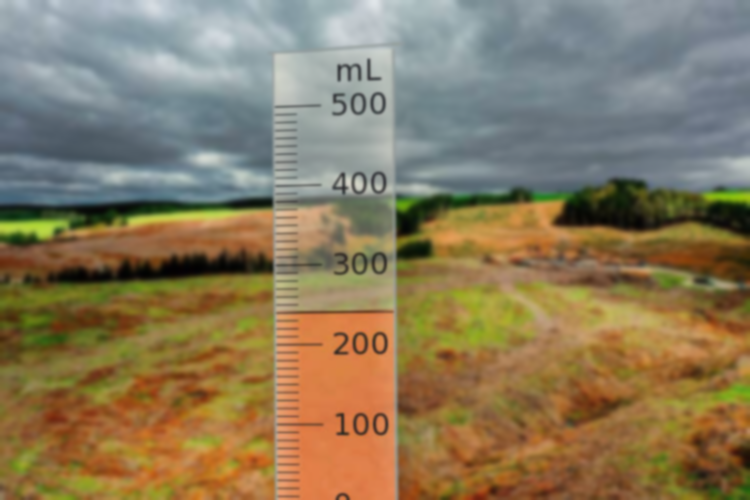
240 mL
